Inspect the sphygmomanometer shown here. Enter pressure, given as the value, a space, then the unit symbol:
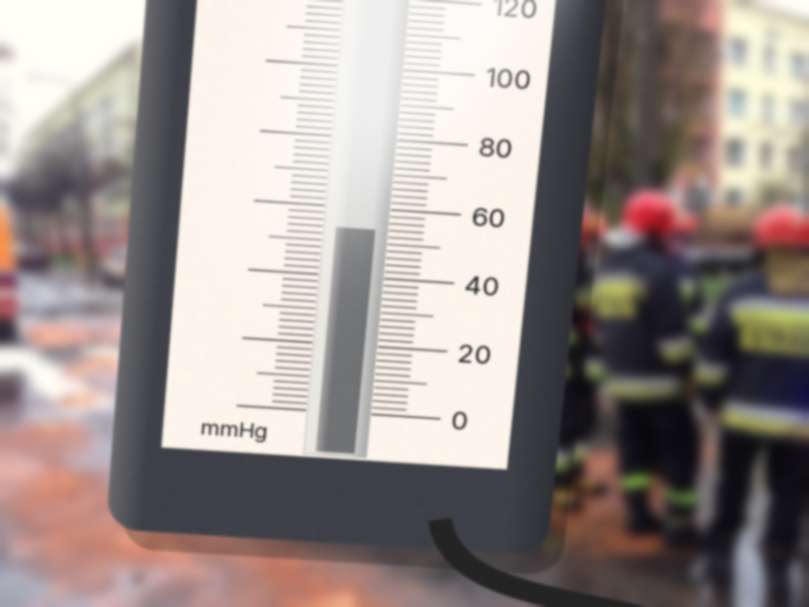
54 mmHg
